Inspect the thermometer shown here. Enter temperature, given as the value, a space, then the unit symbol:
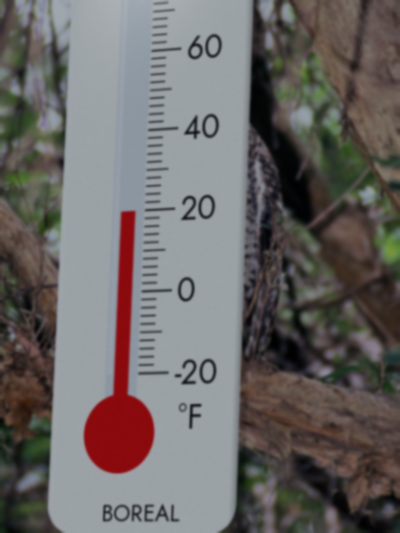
20 °F
